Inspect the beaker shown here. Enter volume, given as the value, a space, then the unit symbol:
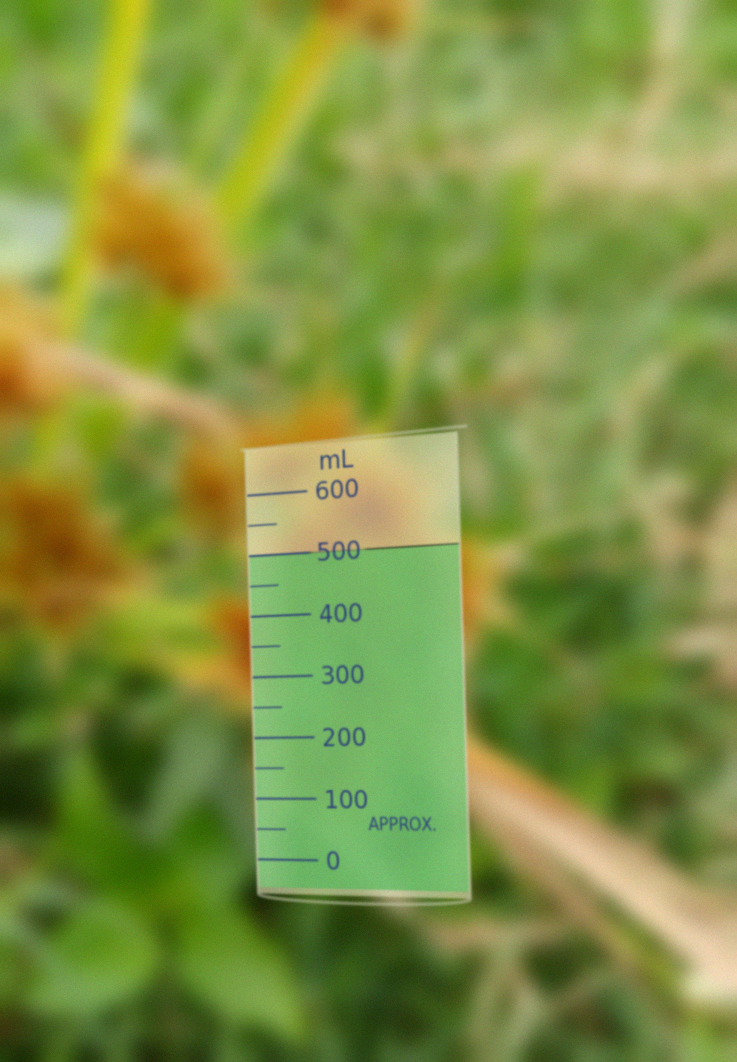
500 mL
